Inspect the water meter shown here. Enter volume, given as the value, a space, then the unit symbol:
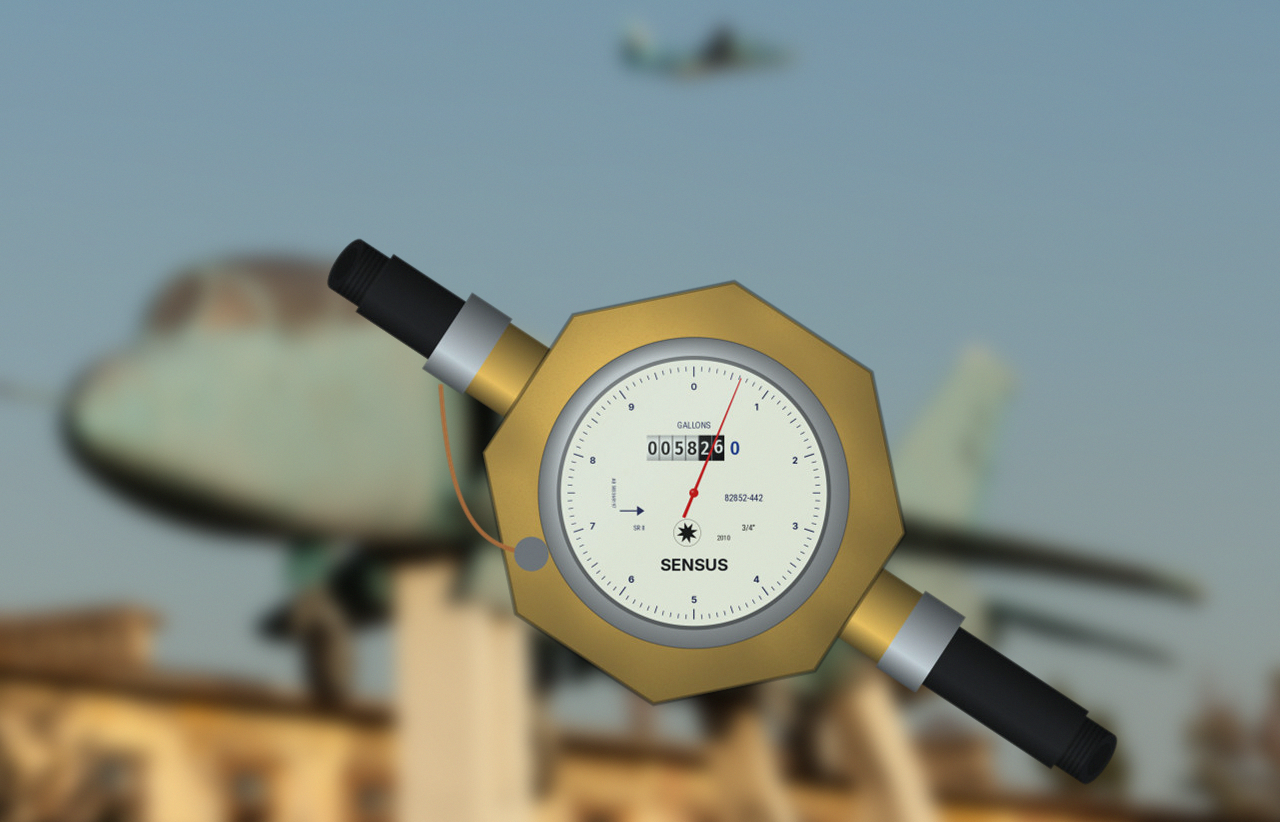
58260.6 gal
